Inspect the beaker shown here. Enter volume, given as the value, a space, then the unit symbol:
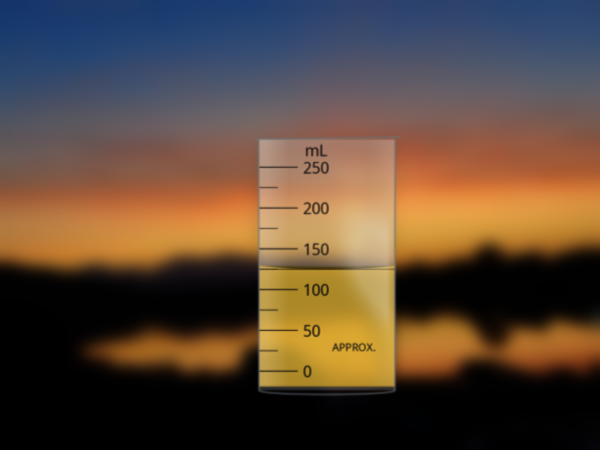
125 mL
